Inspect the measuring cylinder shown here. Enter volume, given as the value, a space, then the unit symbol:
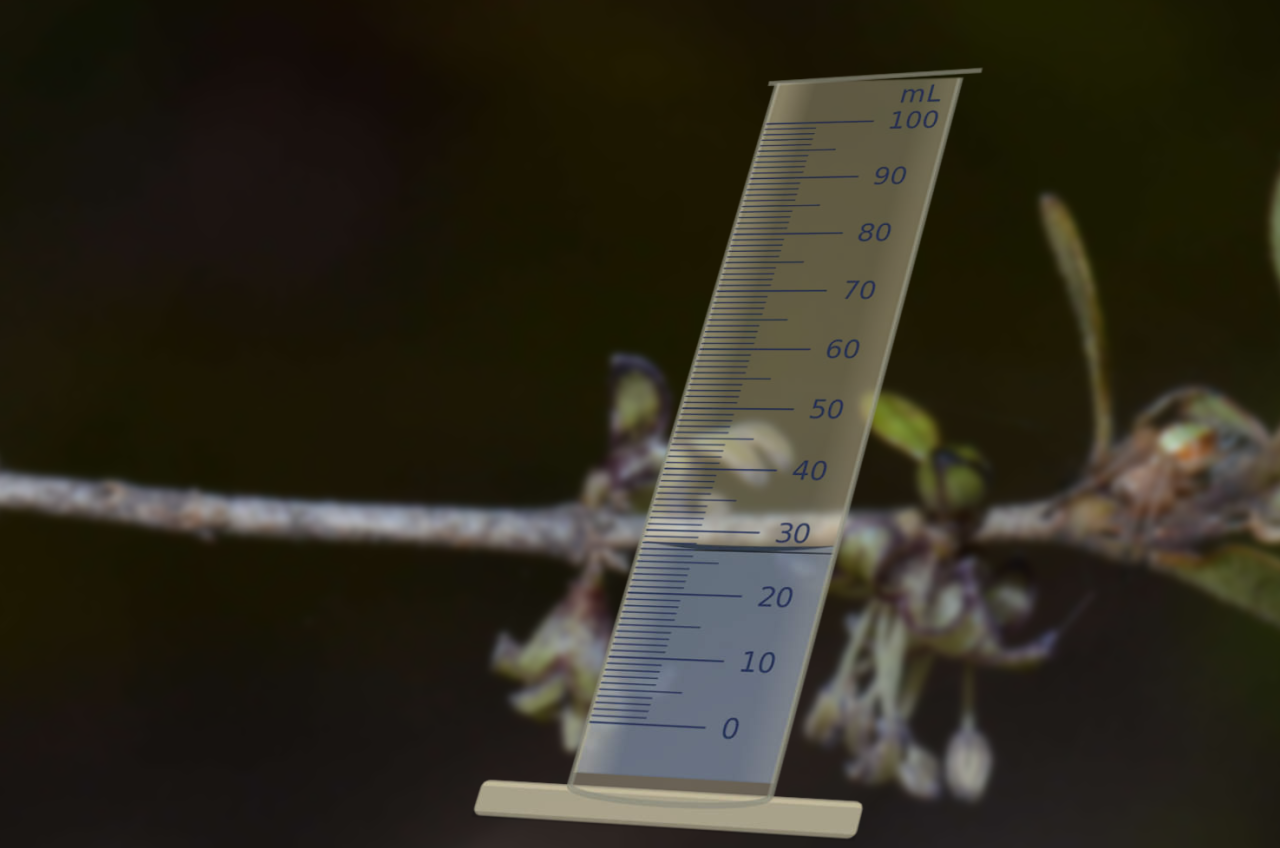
27 mL
